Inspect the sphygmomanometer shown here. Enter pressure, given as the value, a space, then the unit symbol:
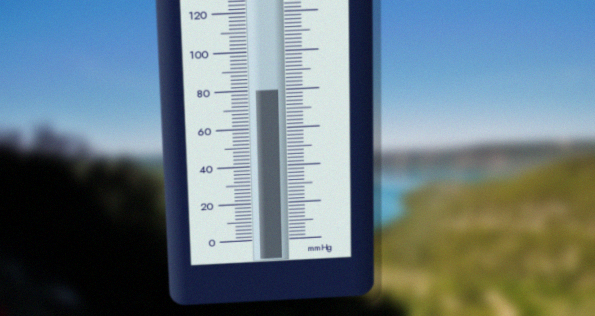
80 mmHg
